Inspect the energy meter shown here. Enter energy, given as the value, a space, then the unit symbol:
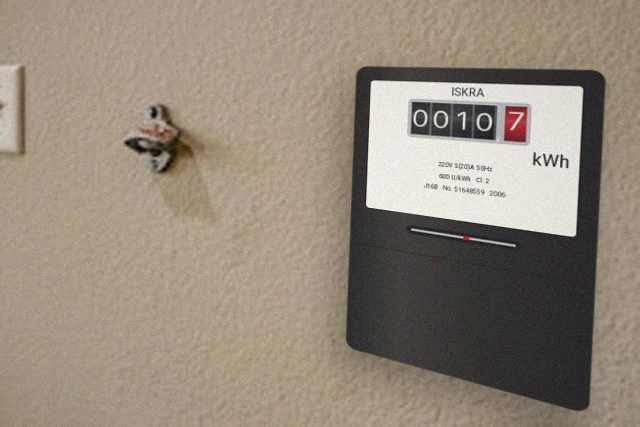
10.7 kWh
